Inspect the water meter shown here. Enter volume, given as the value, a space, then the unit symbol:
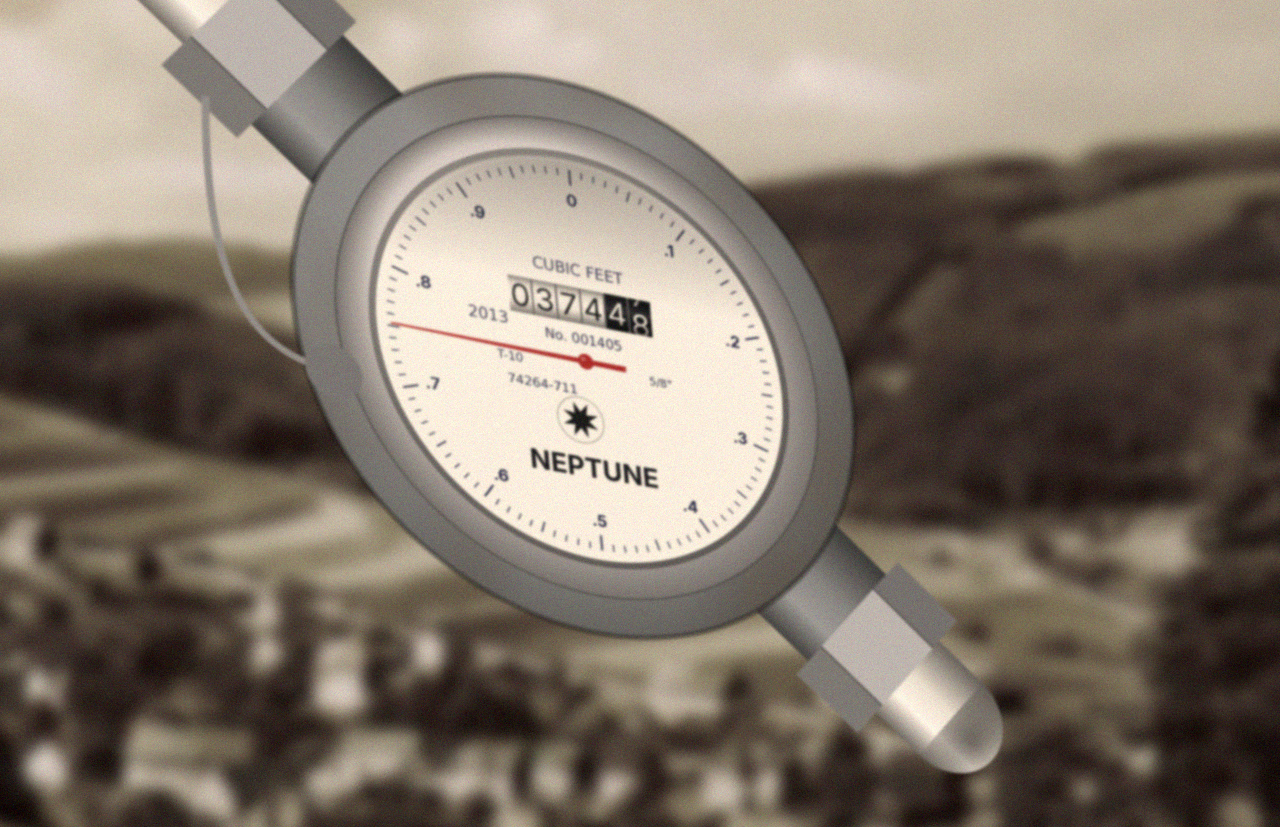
37447.75 ft³
